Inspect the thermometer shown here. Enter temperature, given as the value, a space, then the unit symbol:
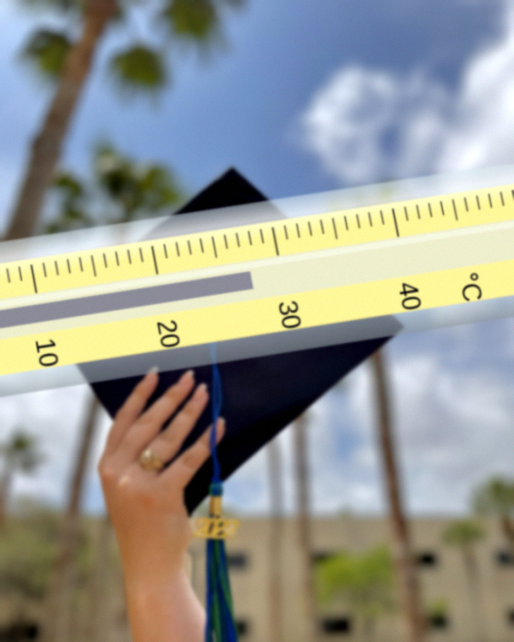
27.5 °C
